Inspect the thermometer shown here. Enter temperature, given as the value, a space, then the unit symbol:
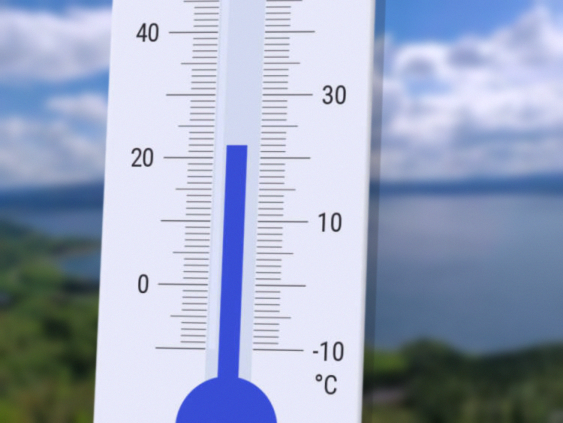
22 °C
